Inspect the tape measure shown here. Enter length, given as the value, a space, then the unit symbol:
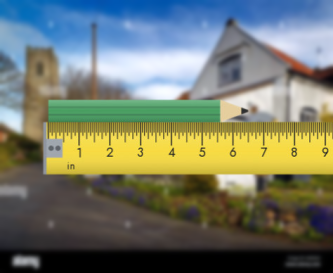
6.5 in
